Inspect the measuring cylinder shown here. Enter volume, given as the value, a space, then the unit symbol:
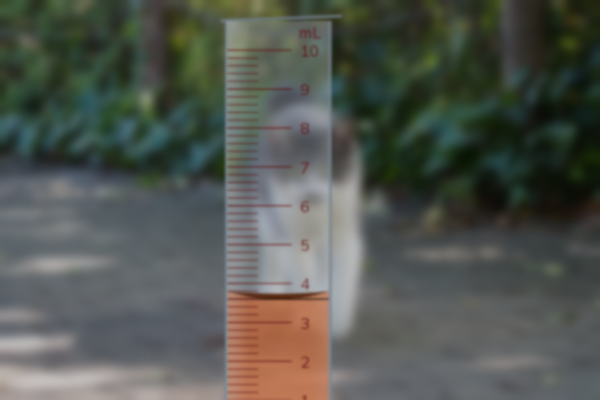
3.6 mL
